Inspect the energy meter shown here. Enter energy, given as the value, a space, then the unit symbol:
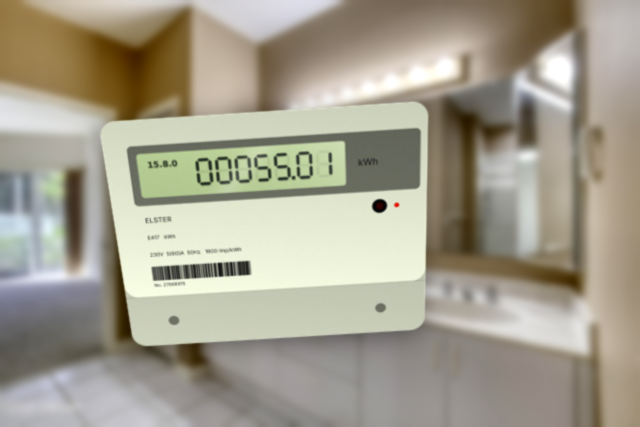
55.01 kWh
